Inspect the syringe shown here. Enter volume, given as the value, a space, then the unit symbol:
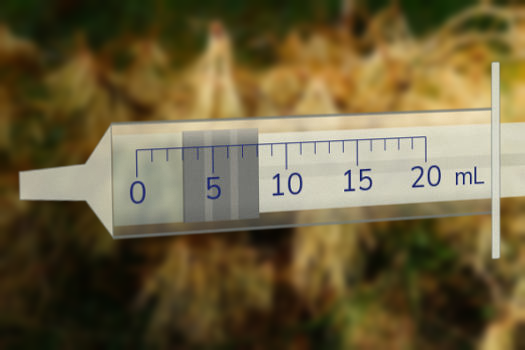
3 mL
